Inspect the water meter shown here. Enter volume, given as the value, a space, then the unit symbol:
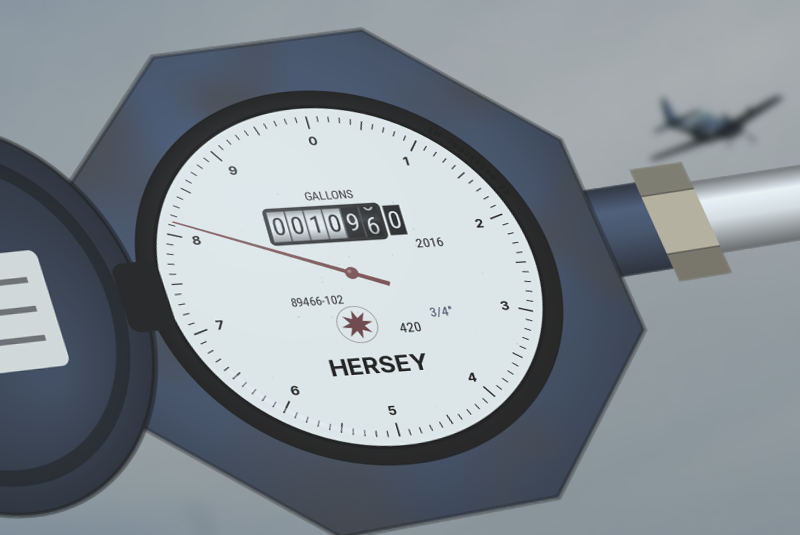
10958.1 gal
